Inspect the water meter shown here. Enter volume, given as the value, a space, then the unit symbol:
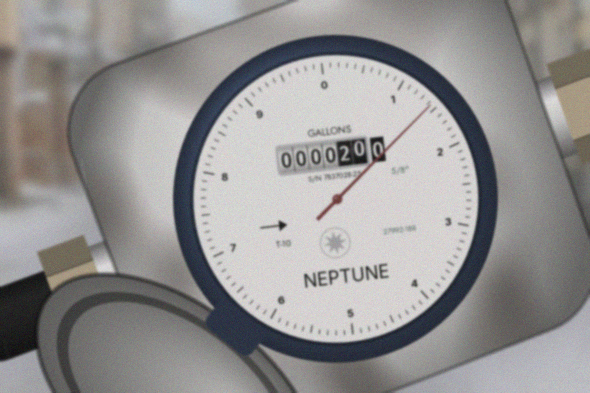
201.4 gal
